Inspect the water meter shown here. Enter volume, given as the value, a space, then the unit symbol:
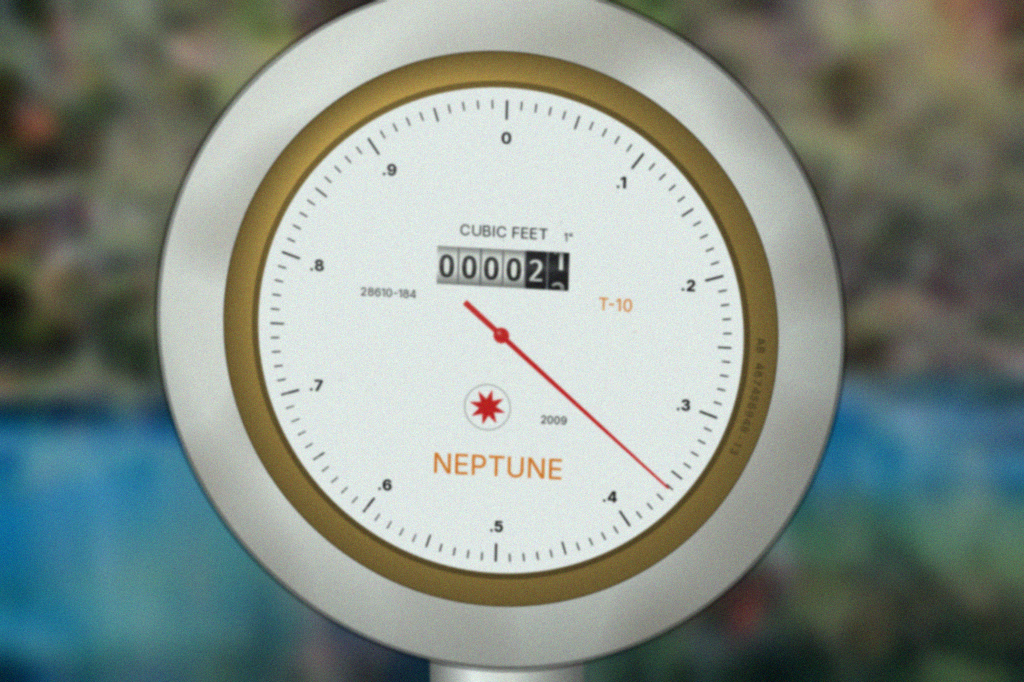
21.36 ft³
